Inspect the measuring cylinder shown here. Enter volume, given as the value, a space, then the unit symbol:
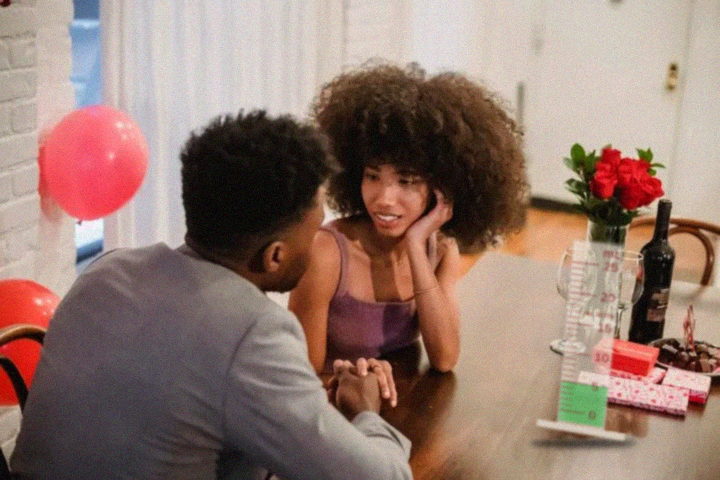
5 mL
